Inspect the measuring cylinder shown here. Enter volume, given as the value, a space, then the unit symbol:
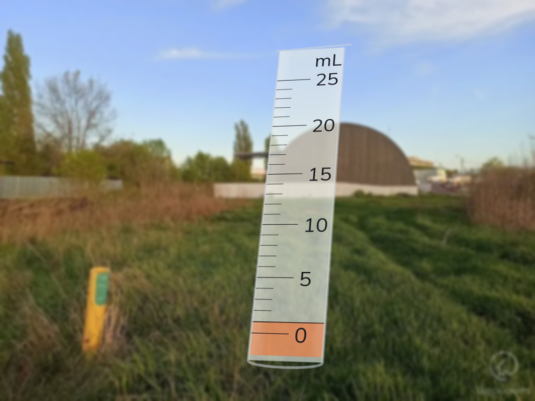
1 mL
